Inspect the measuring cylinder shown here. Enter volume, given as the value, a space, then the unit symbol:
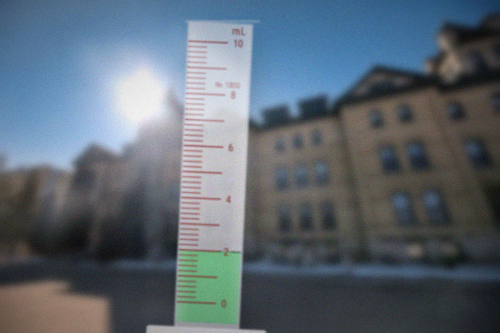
2 mL
